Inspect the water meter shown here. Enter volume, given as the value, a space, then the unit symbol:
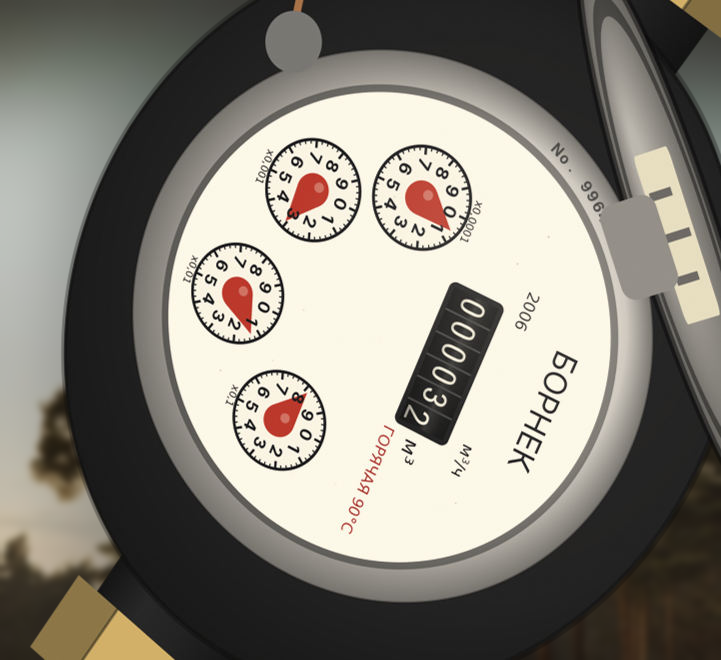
31.8130 m³
